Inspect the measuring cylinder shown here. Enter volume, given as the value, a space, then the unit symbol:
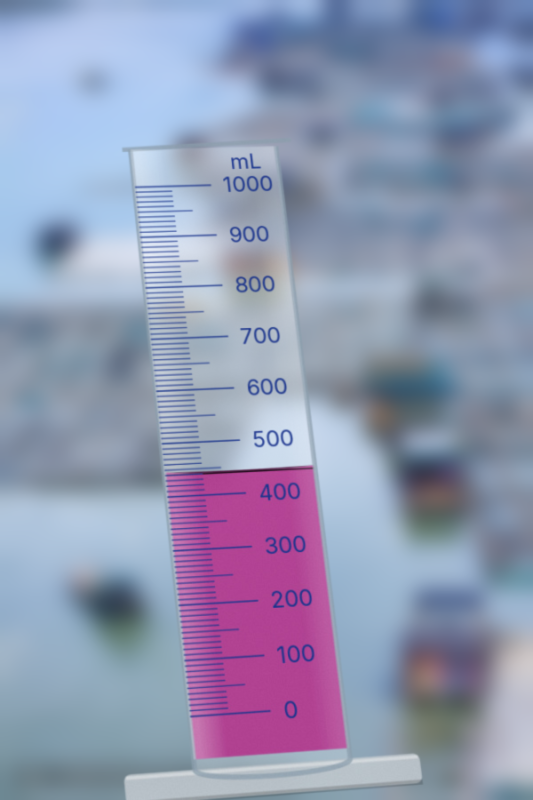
440 mL
